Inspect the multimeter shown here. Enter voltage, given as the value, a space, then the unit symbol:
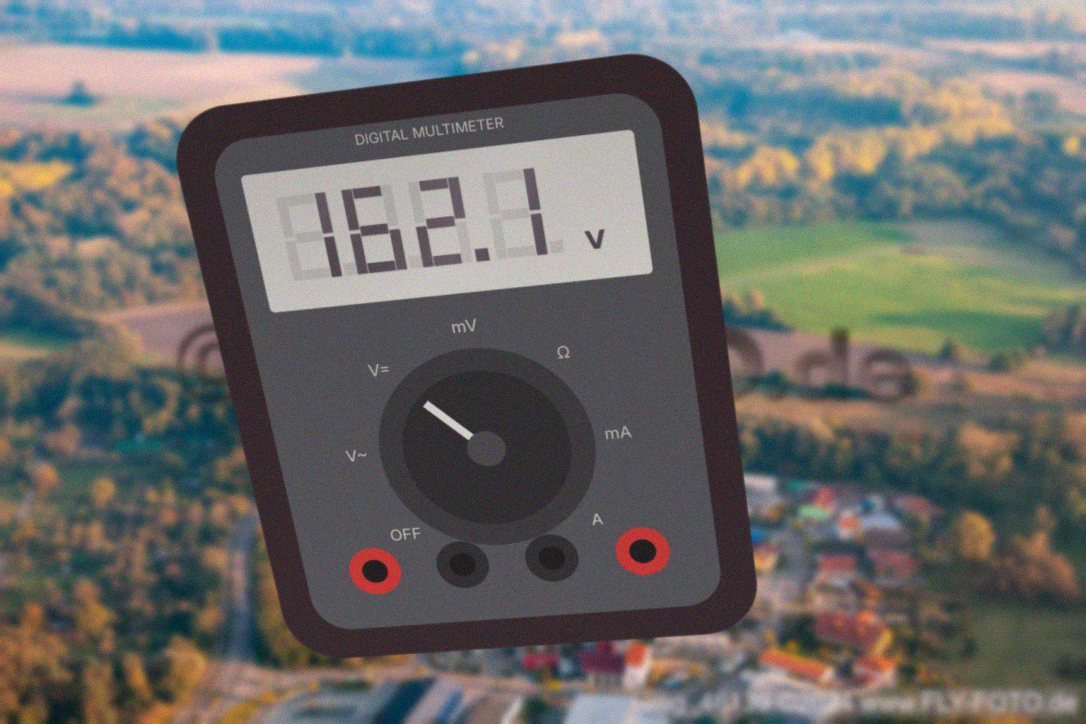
162.1 V
